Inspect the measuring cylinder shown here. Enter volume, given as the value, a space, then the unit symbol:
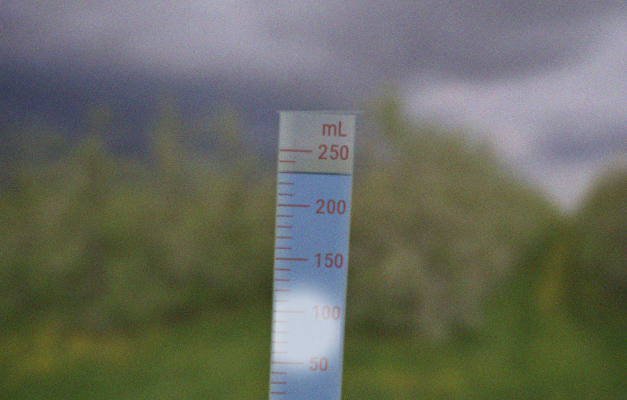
230 mL
